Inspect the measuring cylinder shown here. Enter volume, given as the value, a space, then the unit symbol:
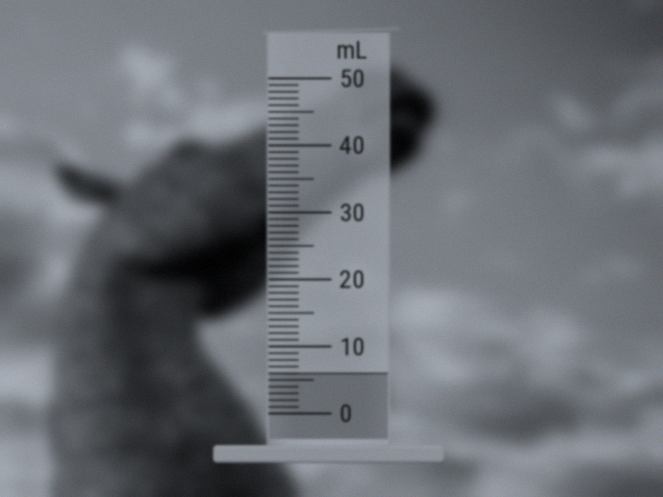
6 mL
